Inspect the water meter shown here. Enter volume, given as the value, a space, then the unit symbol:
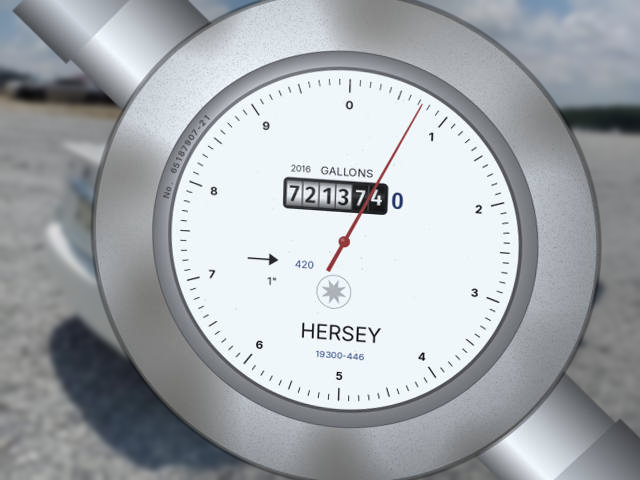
7213740.7 gal
